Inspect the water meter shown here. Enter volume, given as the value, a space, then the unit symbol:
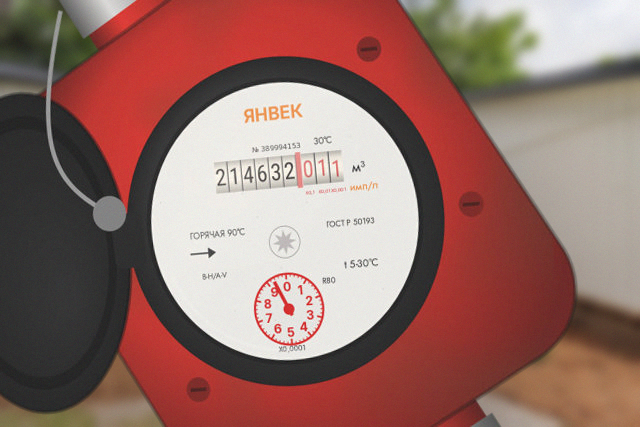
214632.0109 m³
